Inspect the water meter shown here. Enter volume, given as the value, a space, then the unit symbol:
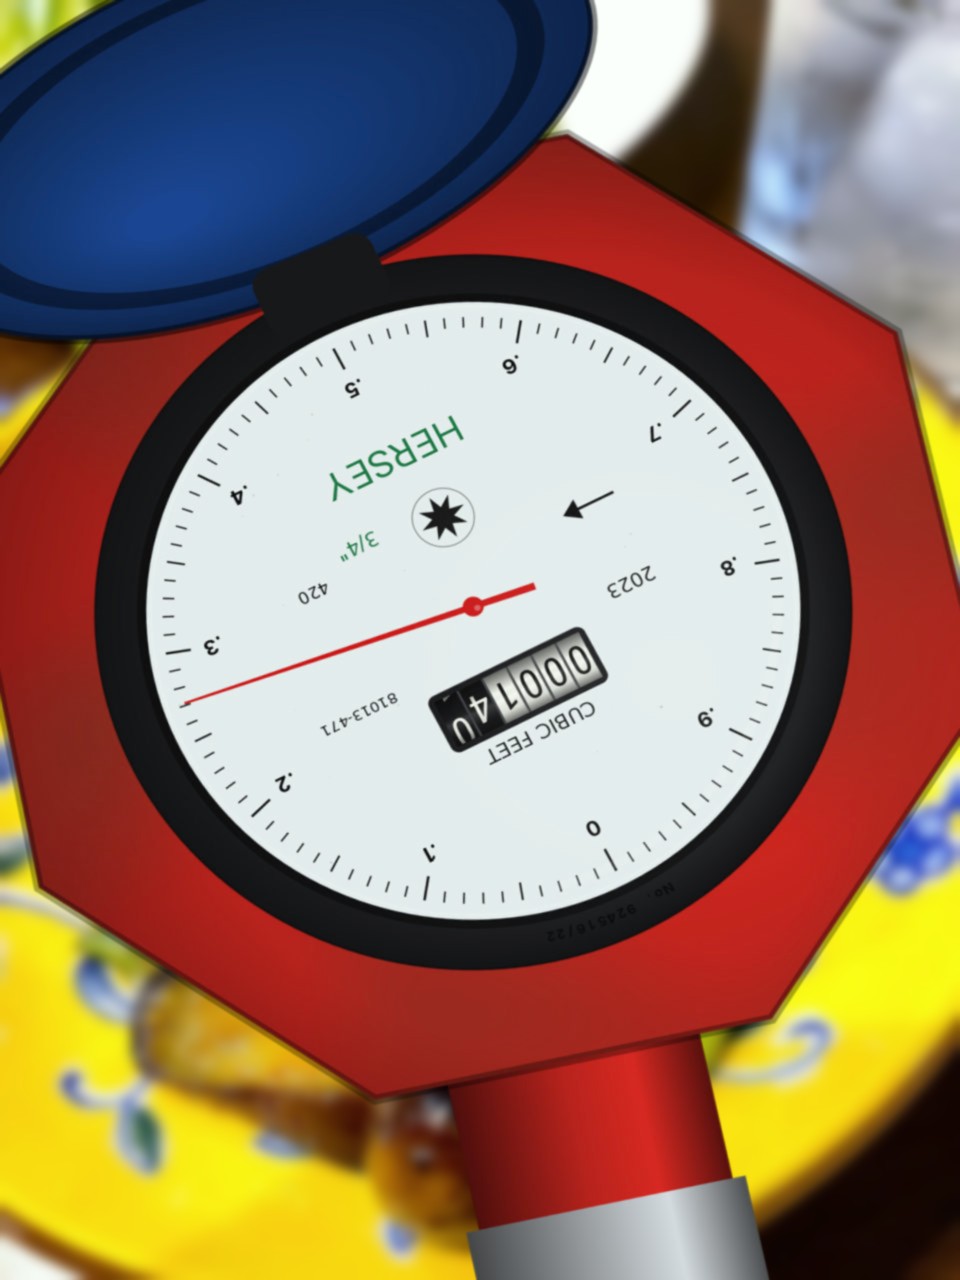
140.27 ft³
